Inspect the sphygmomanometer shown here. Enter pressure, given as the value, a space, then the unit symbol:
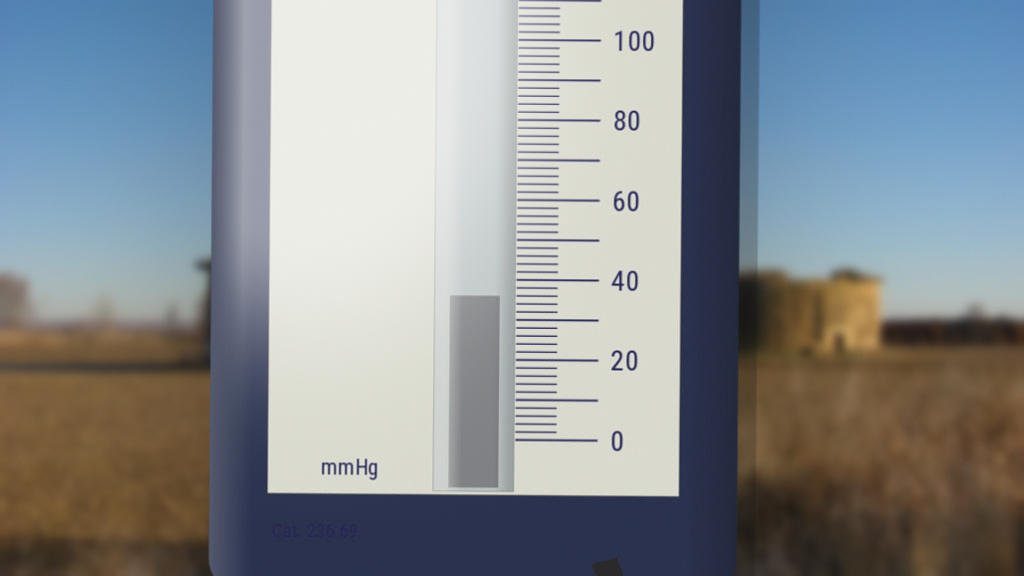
36 mmHg
